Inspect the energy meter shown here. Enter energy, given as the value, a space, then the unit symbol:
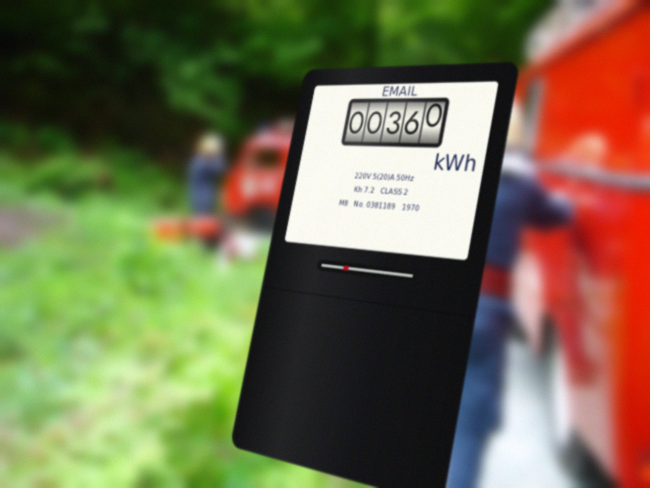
360 kWh
